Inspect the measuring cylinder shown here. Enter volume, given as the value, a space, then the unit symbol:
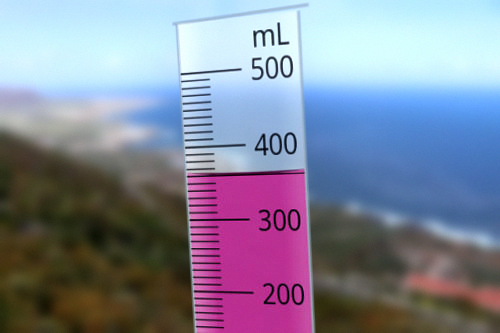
360 mL
